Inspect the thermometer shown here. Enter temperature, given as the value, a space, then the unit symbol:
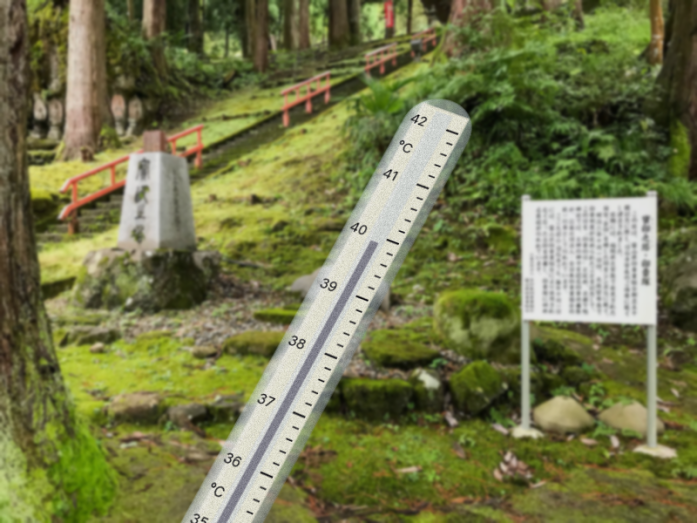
39.9 °C
